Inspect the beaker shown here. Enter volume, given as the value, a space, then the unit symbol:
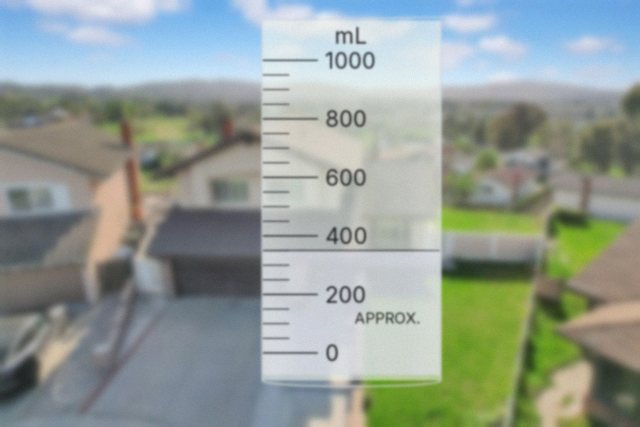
350 mL
